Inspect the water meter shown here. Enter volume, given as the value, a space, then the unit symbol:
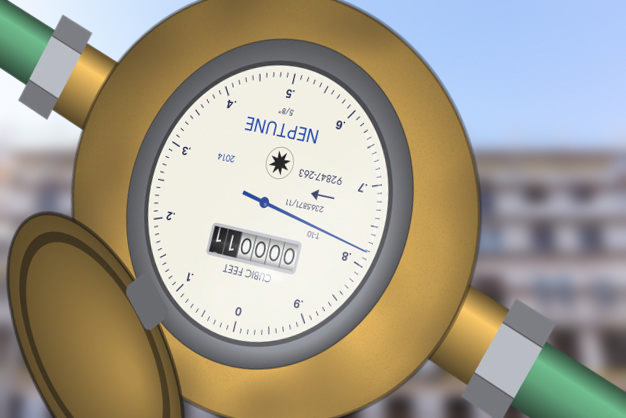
10.78 ft³
